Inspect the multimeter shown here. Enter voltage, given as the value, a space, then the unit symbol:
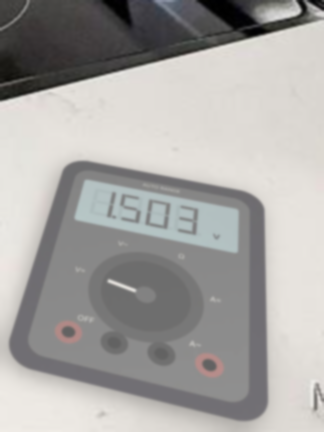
1.503 V
